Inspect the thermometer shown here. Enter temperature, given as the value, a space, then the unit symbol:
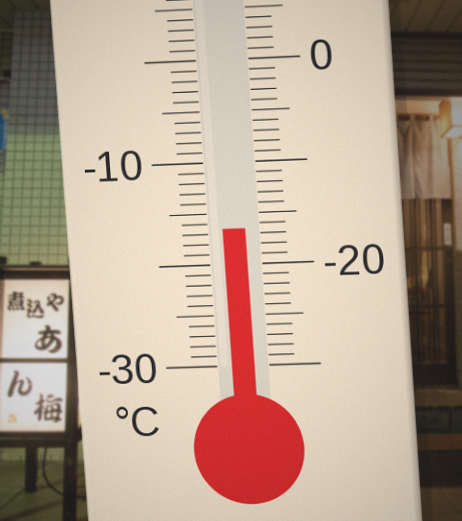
-16.5 °C
